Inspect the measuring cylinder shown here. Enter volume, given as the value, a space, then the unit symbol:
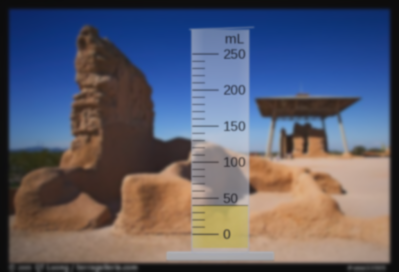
40 mL
